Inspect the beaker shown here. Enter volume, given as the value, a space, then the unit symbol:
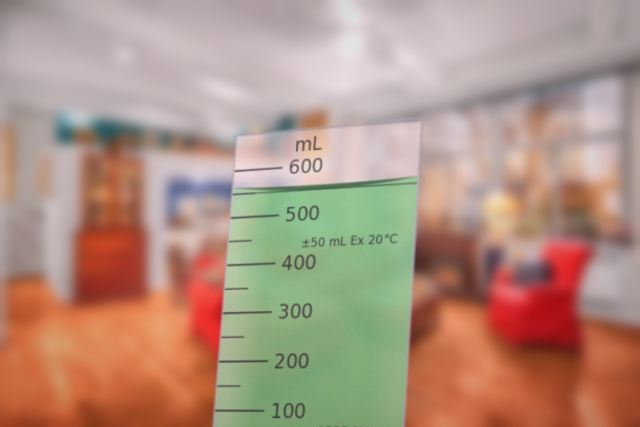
550 mL
